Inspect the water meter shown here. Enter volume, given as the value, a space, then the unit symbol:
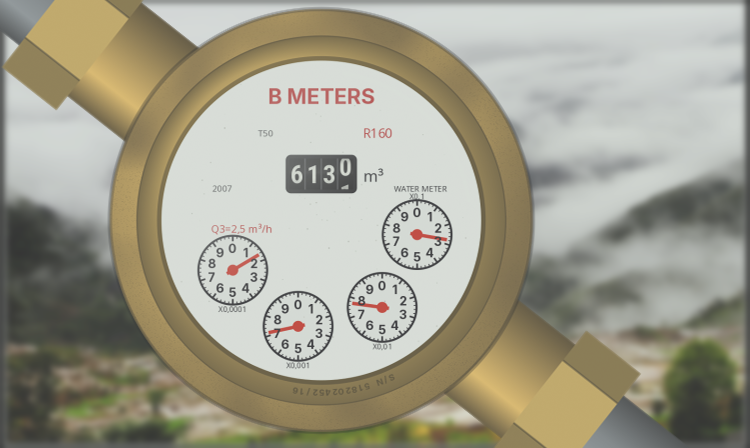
6130.2771 m³
